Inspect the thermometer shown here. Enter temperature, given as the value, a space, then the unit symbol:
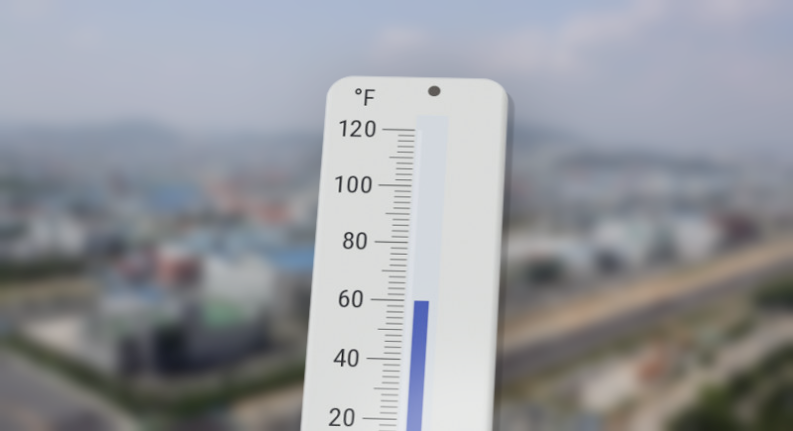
60 °F
